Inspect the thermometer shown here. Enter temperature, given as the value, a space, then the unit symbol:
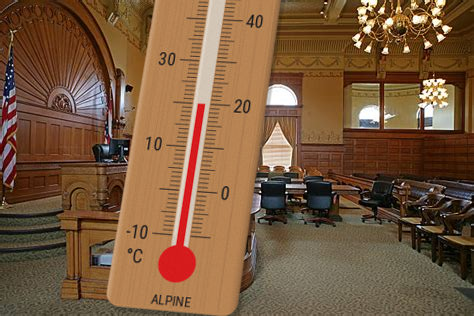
20 °C
